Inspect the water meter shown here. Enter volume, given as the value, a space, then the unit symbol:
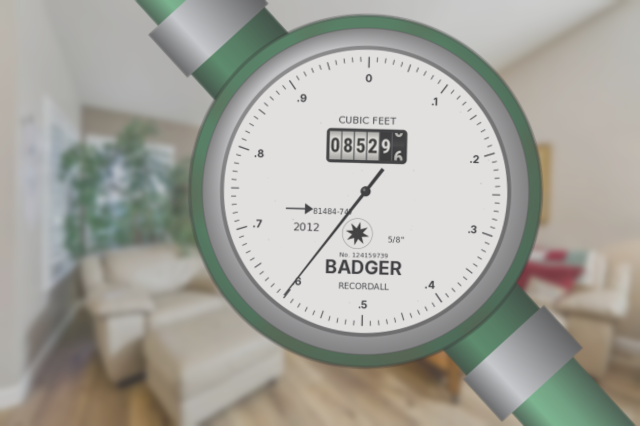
85295.60 ft³
